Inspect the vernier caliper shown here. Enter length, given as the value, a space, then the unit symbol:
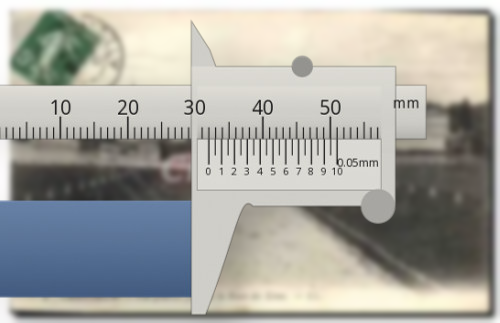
32.0 mm
